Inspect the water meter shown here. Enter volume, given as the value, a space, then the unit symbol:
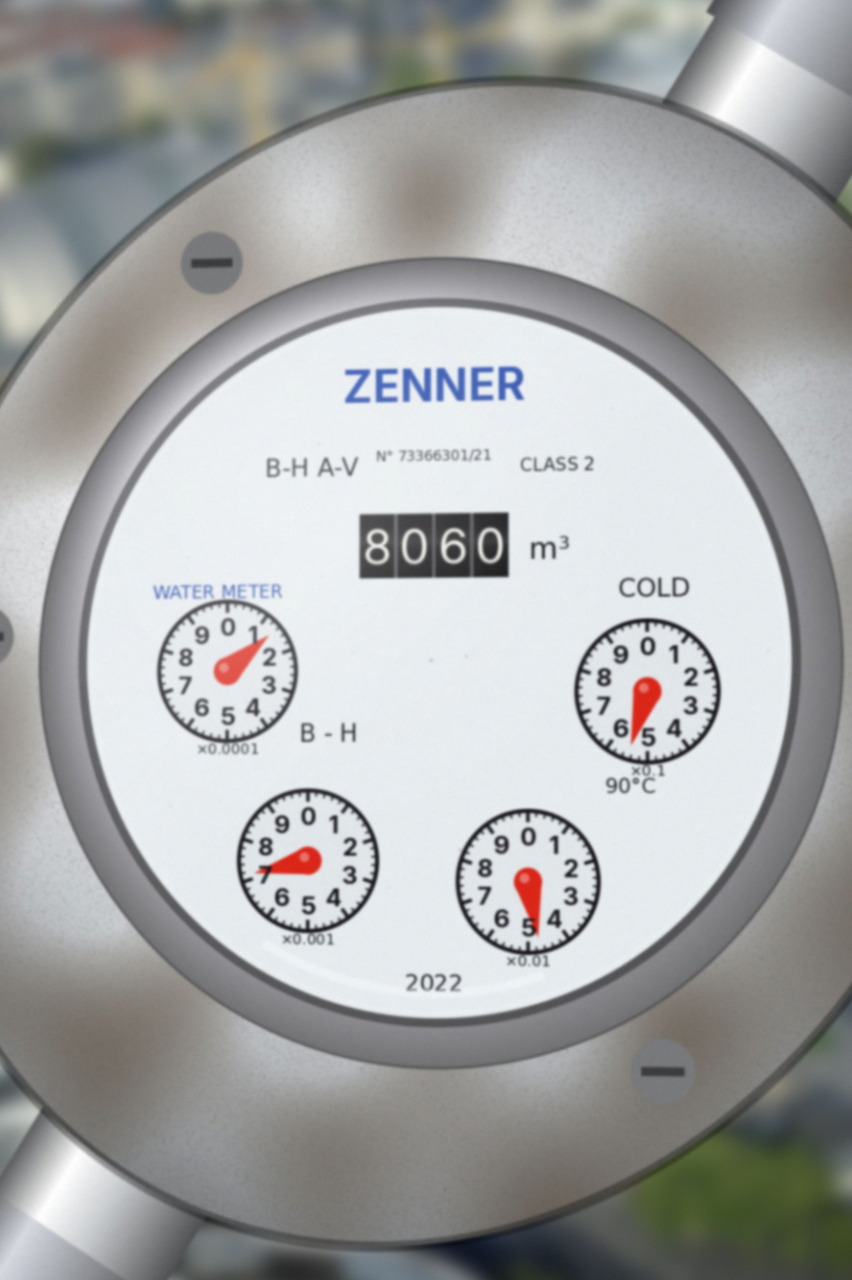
8060.5471 m³
